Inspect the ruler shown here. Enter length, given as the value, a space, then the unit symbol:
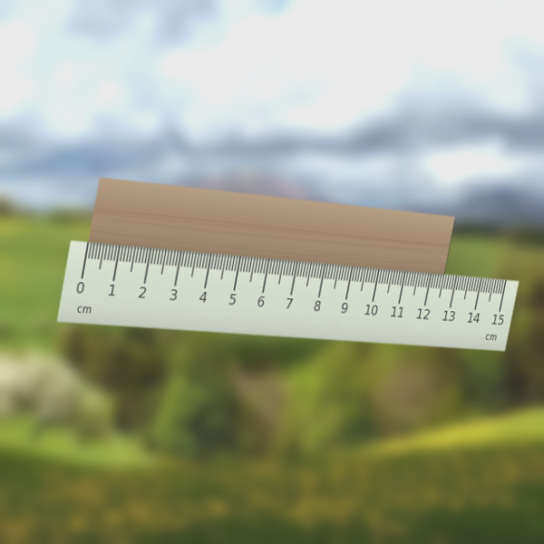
12.5 cm
